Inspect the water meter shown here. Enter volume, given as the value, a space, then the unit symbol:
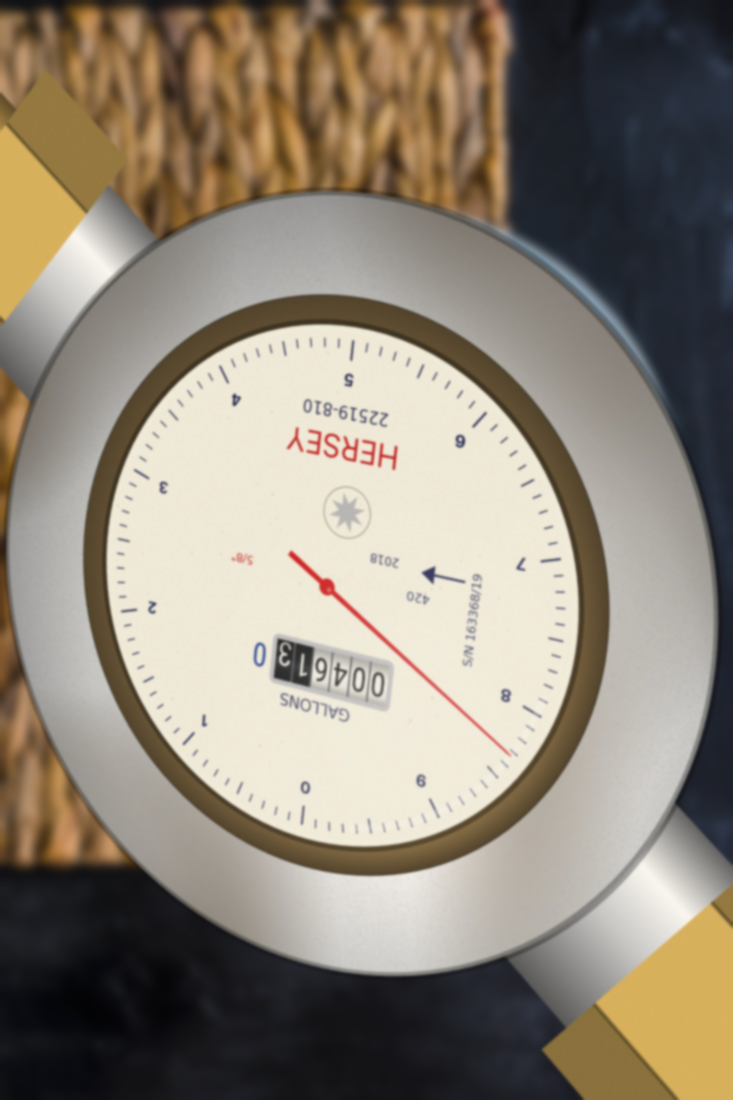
46128.3 gal
